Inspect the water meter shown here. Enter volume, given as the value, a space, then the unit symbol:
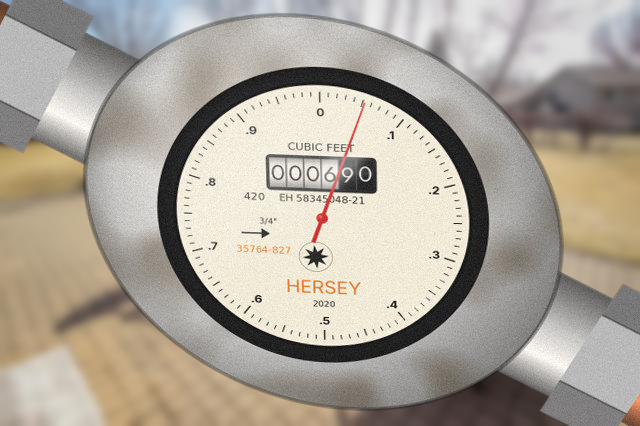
690.05 ft³
